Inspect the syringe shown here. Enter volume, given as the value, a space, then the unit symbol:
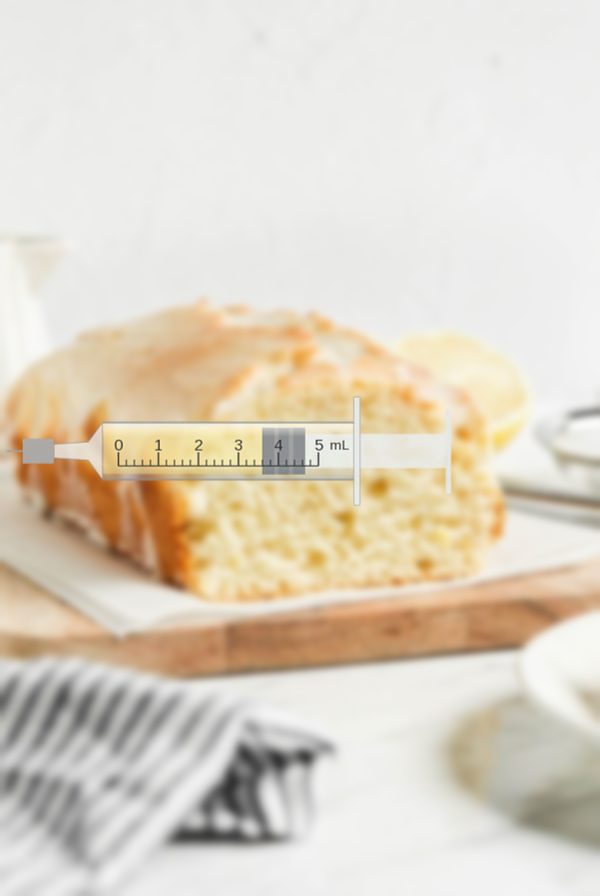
3.6 mL
